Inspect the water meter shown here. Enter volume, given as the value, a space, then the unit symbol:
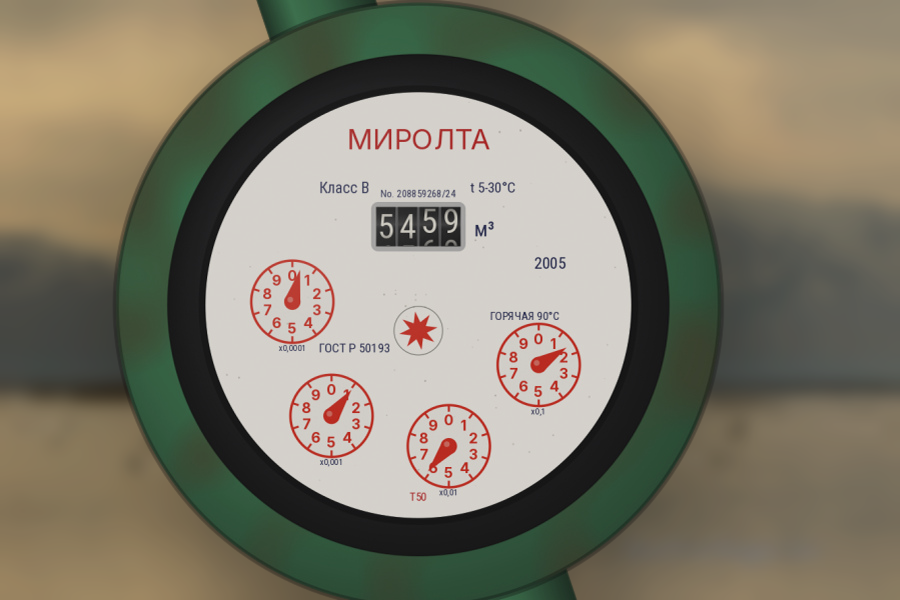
5459.1610 m³
